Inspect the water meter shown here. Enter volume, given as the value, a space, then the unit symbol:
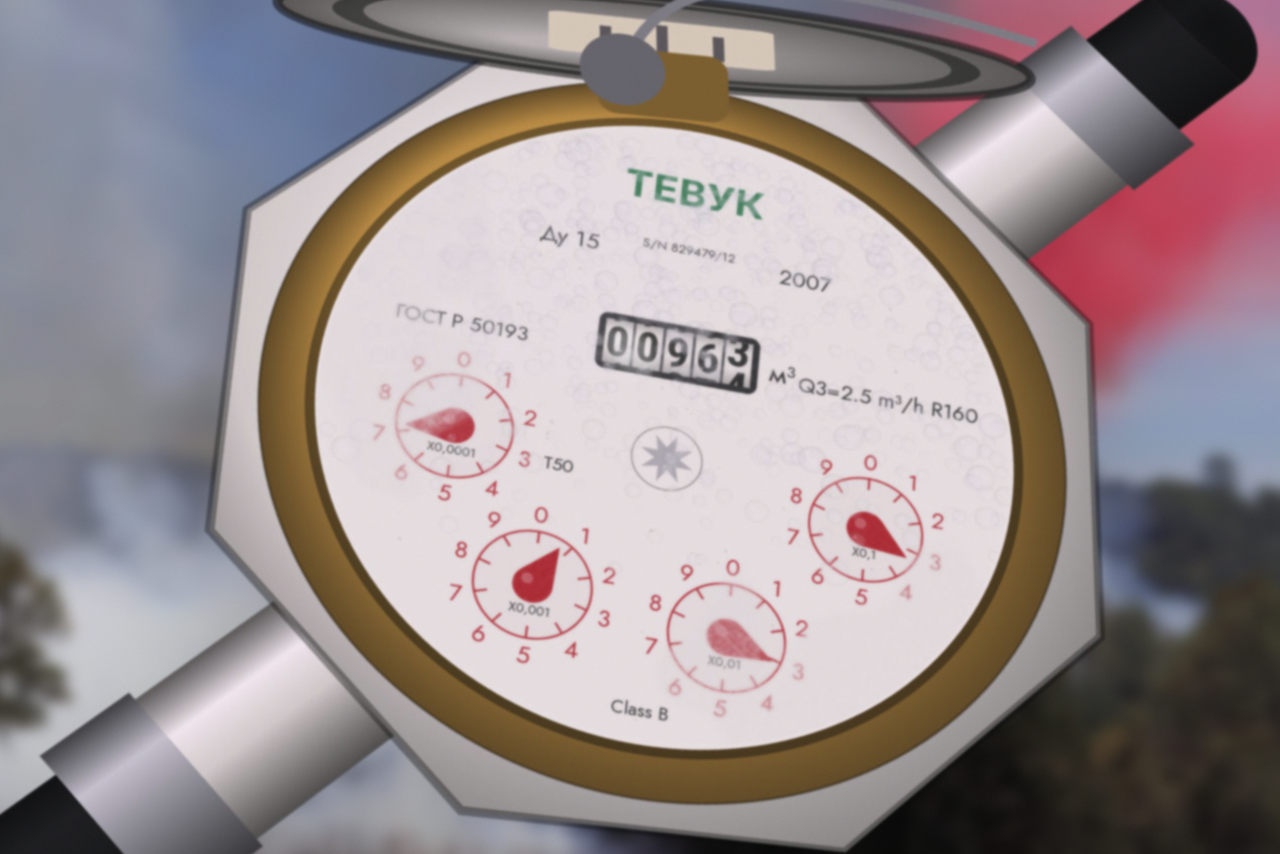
963.3307 m³
